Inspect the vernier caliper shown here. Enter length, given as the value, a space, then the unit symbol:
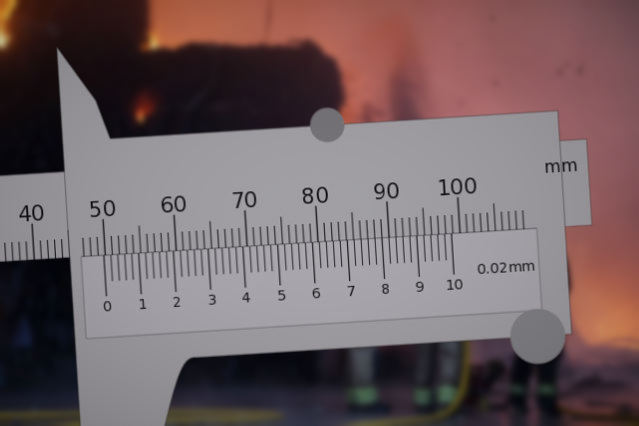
49.8 mm
